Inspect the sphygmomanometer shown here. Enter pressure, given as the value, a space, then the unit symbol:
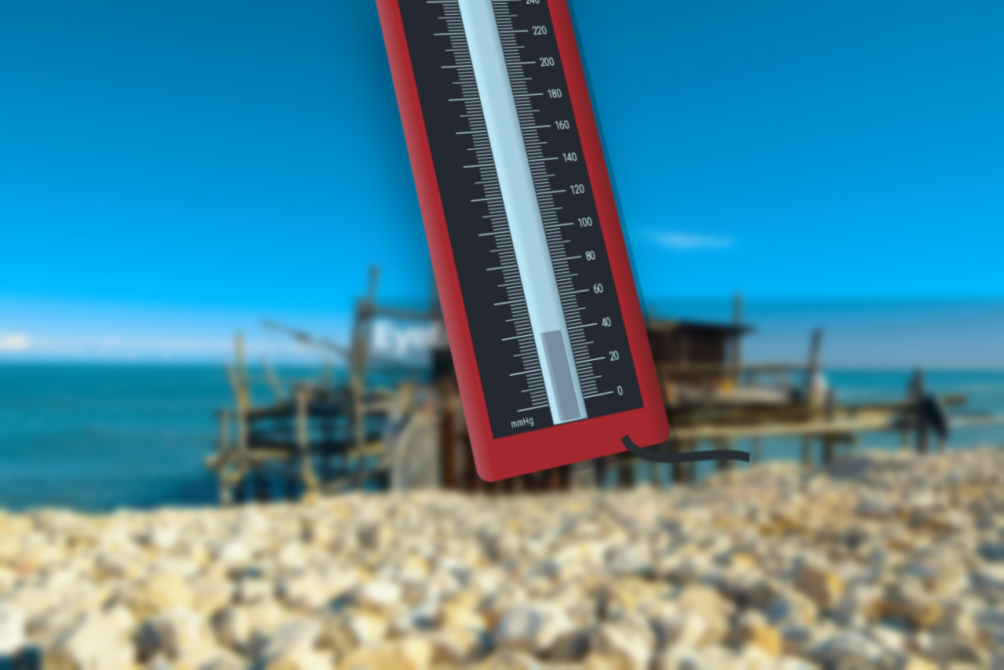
40 mmHg
